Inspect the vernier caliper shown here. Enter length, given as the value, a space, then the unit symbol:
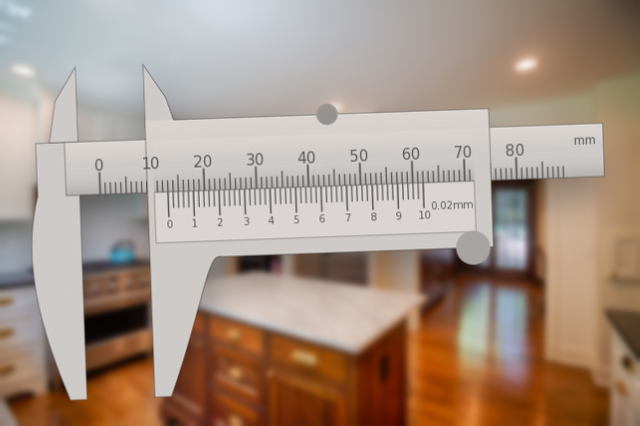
13.0 mm
